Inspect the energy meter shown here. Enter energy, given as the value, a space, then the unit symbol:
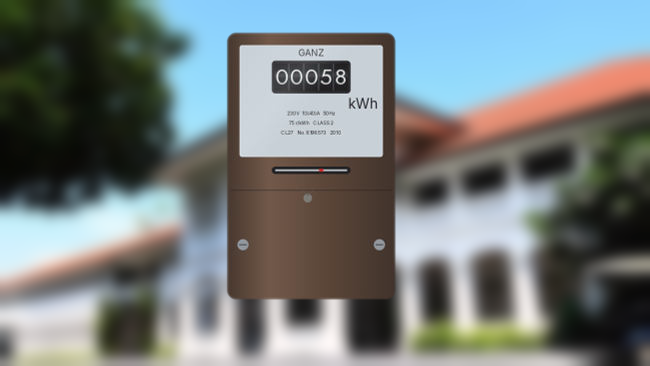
58 kWh
